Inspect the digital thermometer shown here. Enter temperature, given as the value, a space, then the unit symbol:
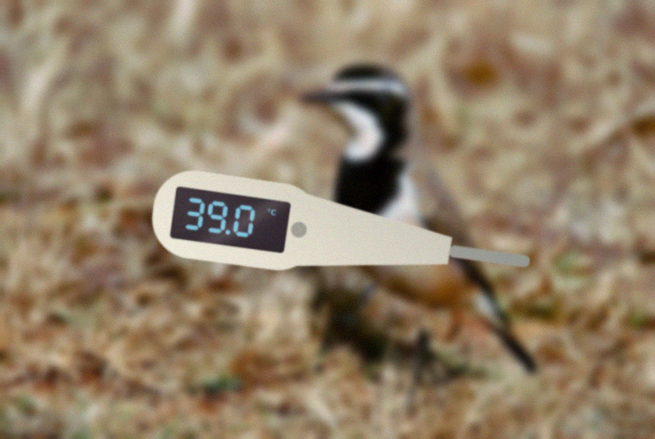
39.0 °C
